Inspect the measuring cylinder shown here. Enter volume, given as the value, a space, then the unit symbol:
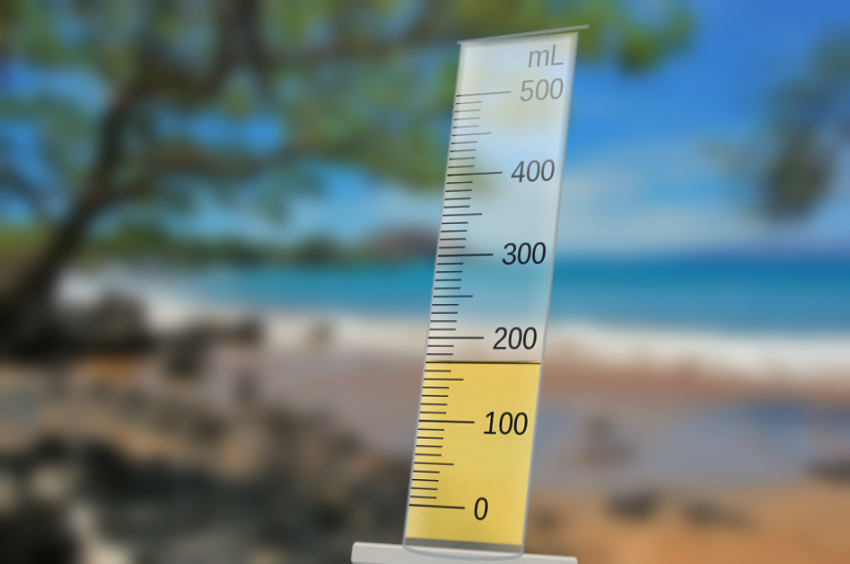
170 mL
